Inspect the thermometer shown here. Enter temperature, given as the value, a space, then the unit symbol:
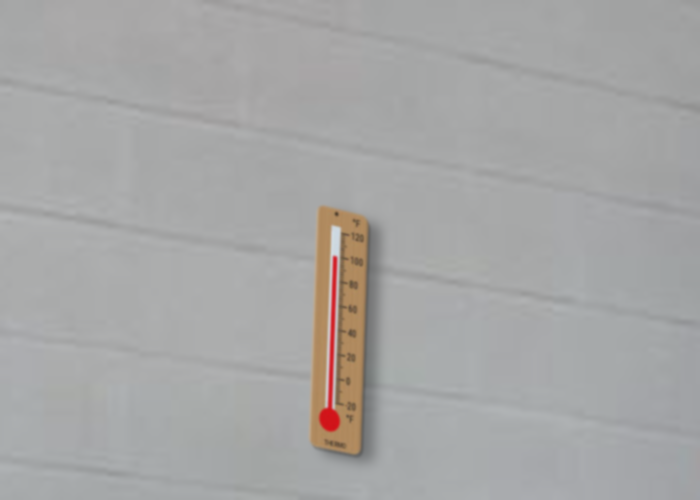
100 °F
